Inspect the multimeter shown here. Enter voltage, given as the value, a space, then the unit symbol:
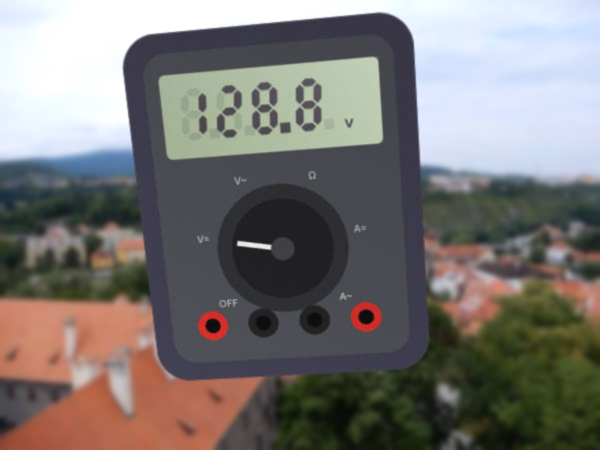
128.8 V
